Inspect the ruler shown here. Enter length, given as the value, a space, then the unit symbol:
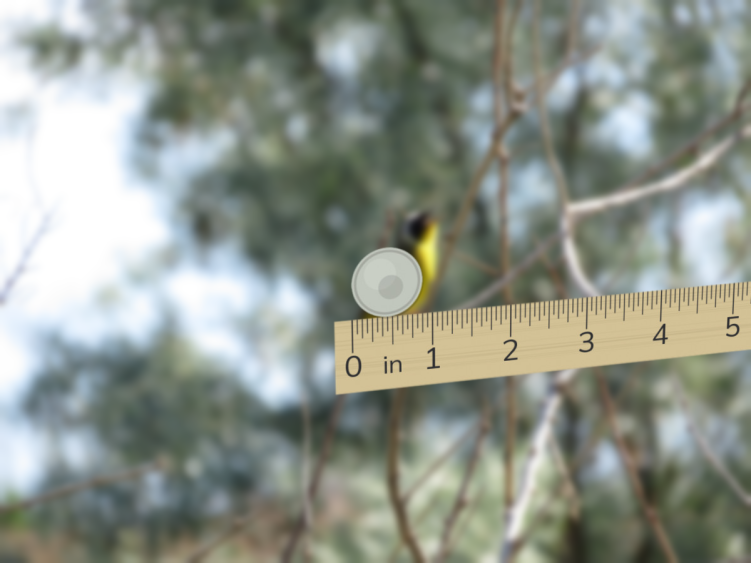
0.875 in
